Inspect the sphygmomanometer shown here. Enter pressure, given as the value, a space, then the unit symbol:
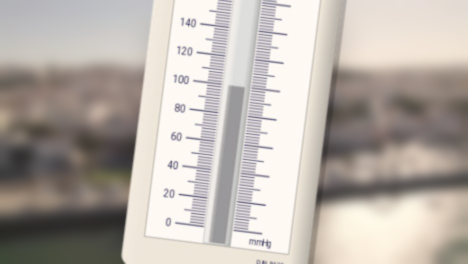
100 mmHg
